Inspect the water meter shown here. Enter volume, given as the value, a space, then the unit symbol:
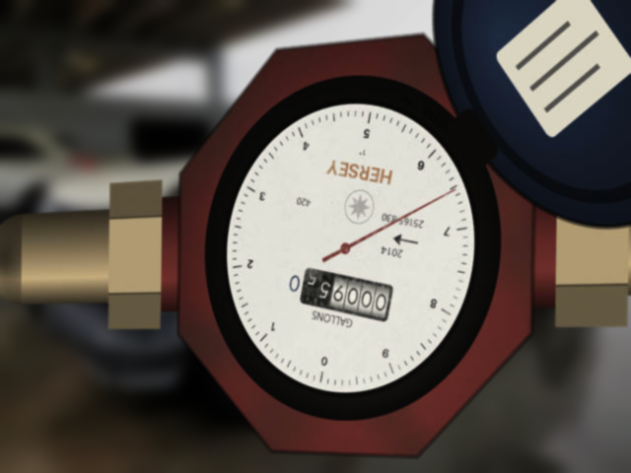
9546.5 gal
